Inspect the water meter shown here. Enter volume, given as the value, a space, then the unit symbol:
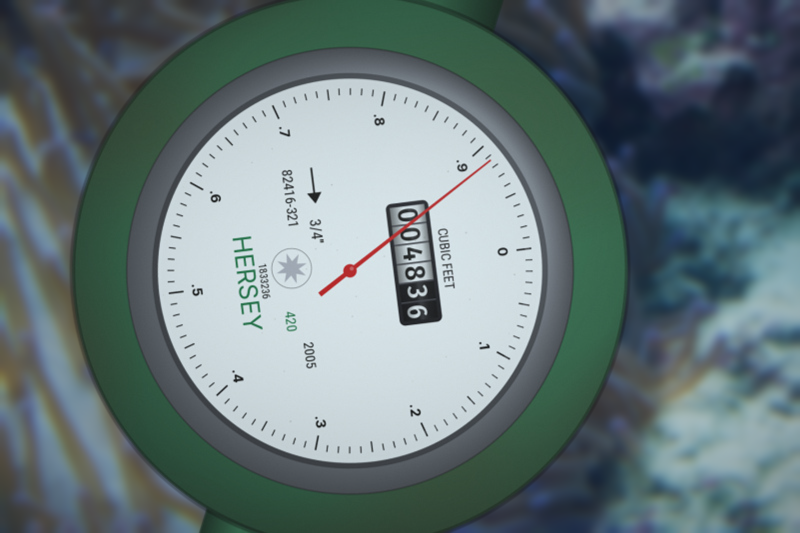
4835.91 ft³
